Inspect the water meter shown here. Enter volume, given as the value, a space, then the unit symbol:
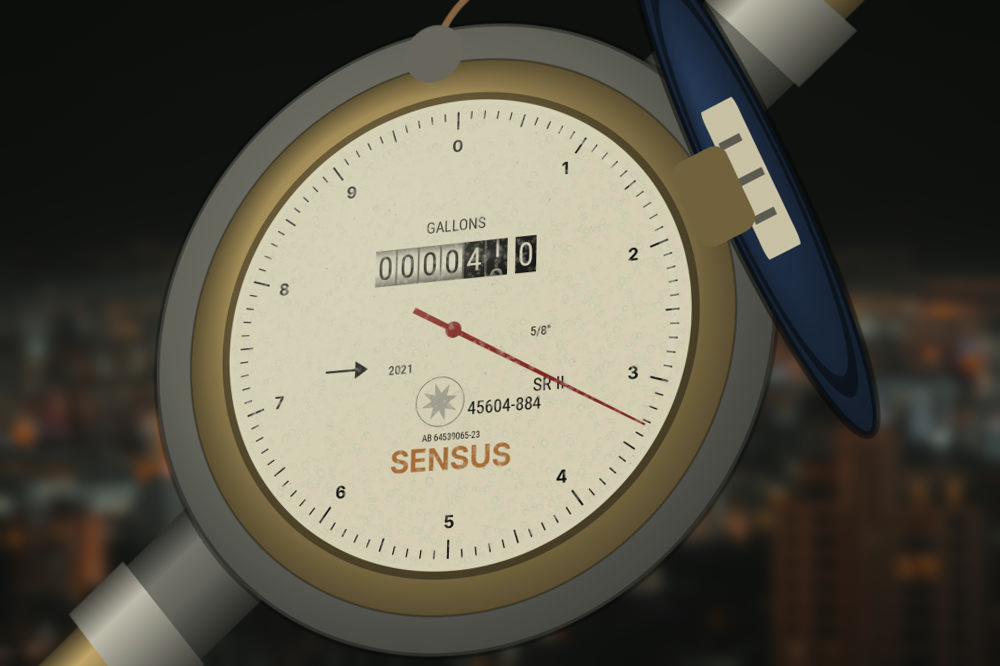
413.3 gal
